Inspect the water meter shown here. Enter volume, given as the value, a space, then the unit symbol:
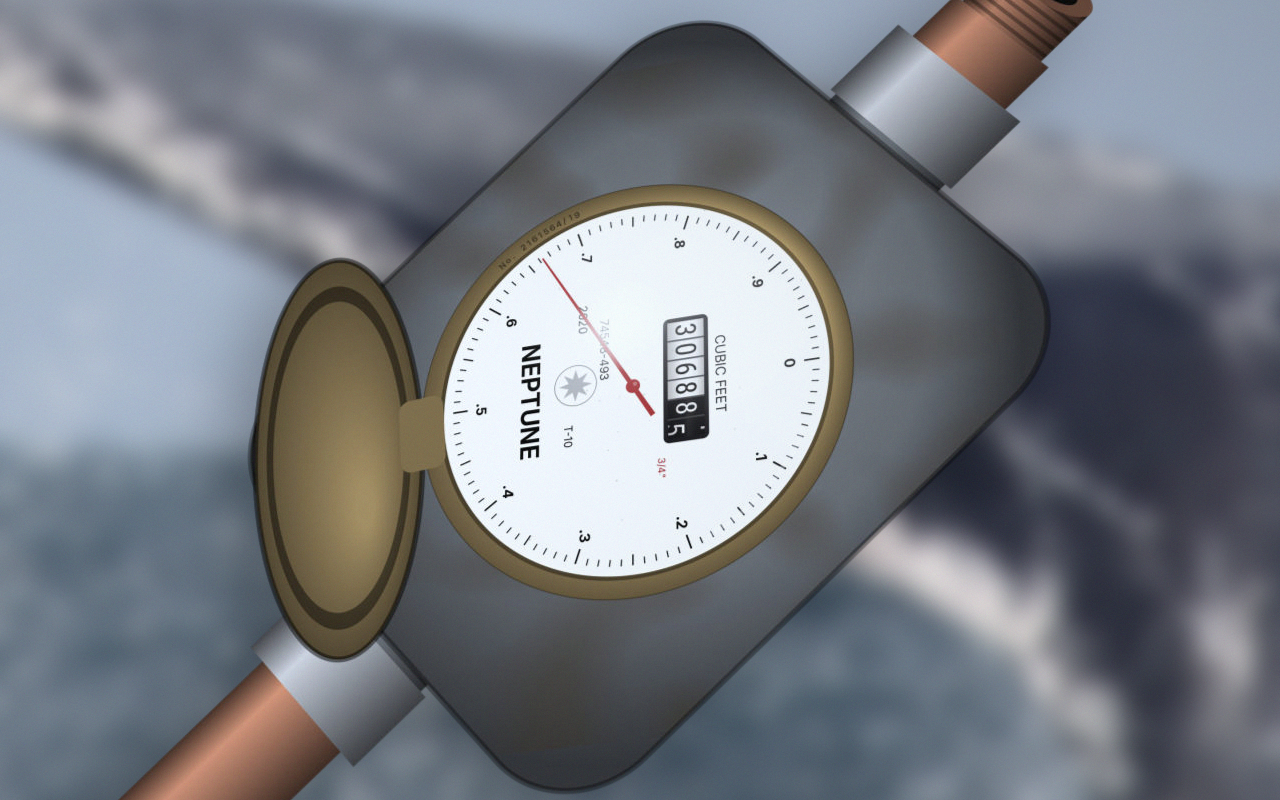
306884.66 ft³
